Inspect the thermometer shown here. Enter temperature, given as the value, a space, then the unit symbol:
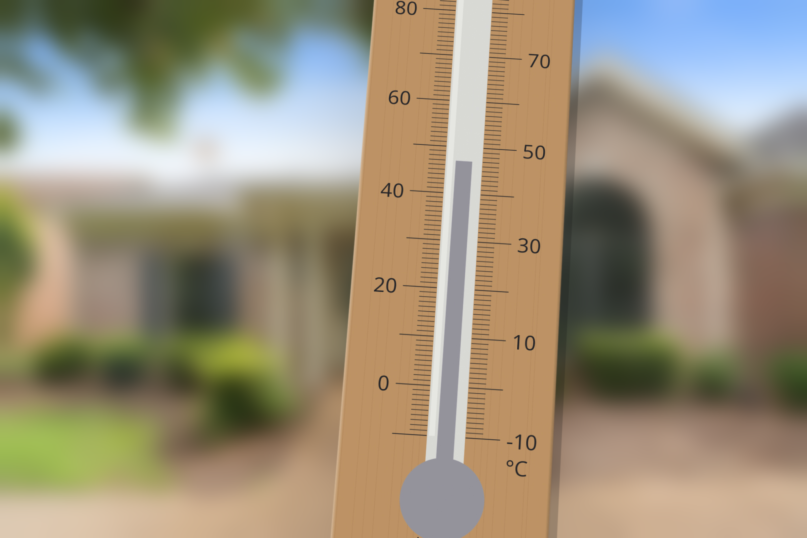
47 °C
